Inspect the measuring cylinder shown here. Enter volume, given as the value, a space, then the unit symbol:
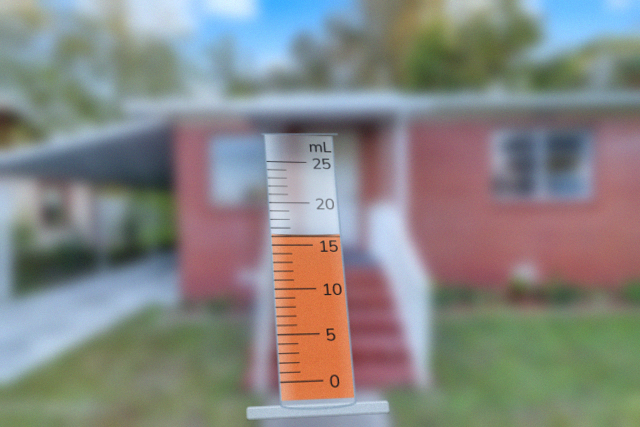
16 mL
